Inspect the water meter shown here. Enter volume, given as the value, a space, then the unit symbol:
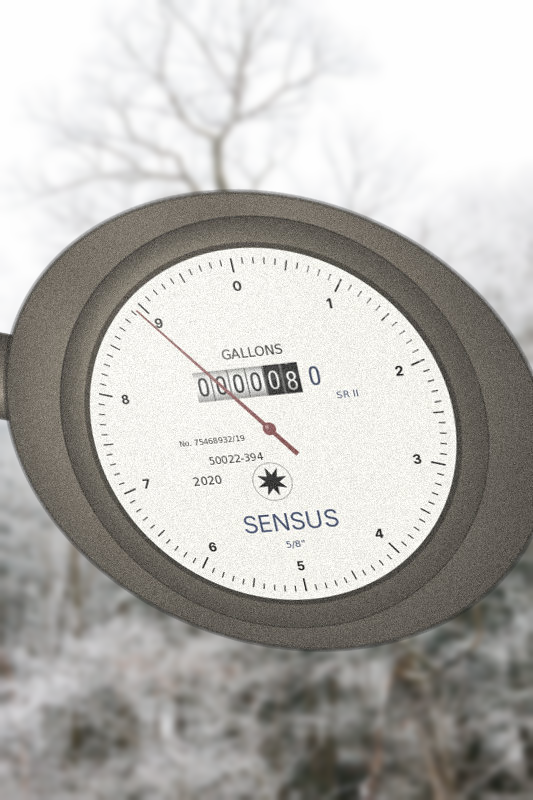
78.9 gal
